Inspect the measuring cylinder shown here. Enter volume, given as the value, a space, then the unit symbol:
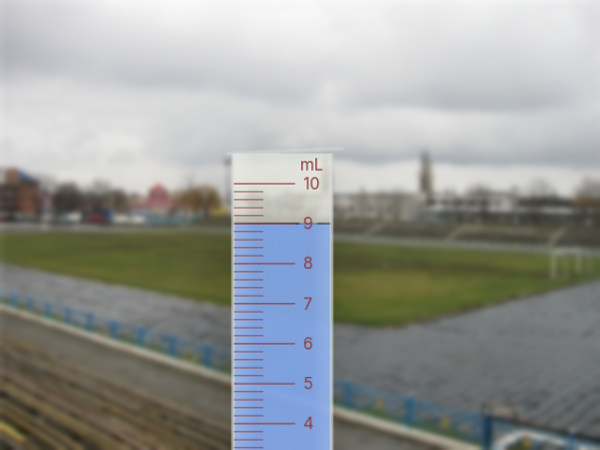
9 mL
